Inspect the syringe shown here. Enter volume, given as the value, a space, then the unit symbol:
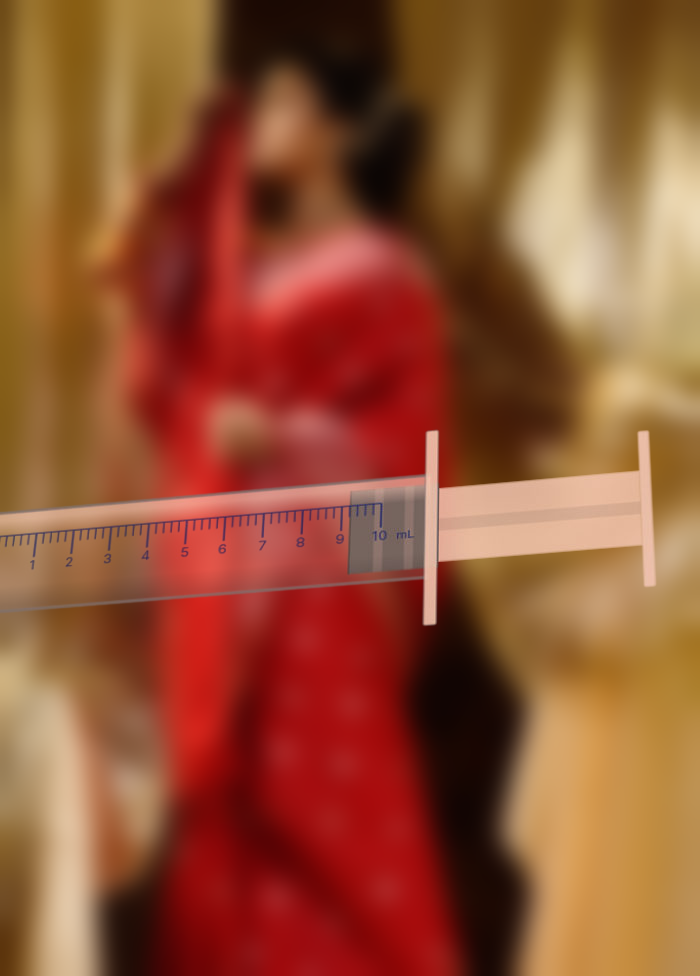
9.2 mL
